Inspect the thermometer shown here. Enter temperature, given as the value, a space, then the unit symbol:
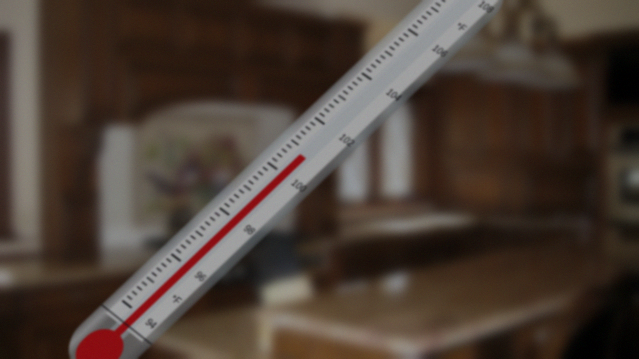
100.8 °F
